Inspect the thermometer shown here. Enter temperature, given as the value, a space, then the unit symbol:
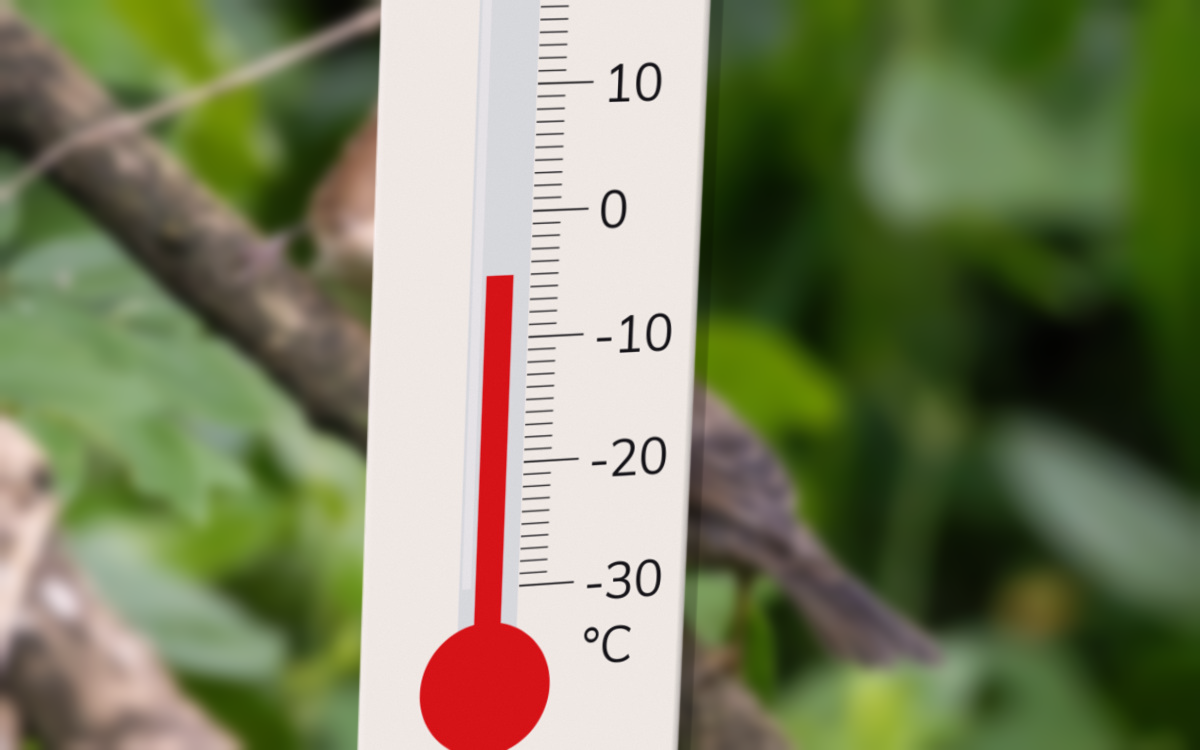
-5 °C
